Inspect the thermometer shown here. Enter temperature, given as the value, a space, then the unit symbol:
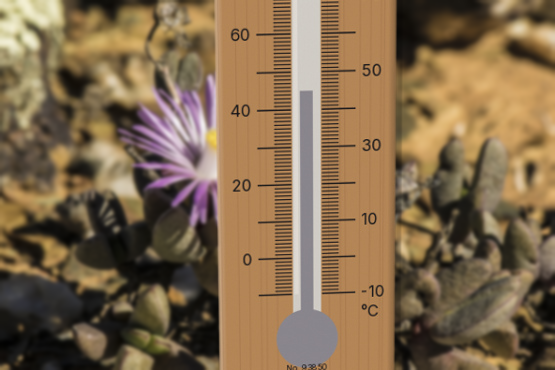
45 °C
